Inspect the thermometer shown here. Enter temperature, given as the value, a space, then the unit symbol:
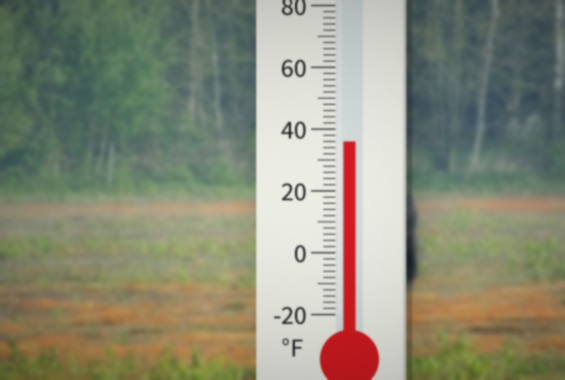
36 °F
